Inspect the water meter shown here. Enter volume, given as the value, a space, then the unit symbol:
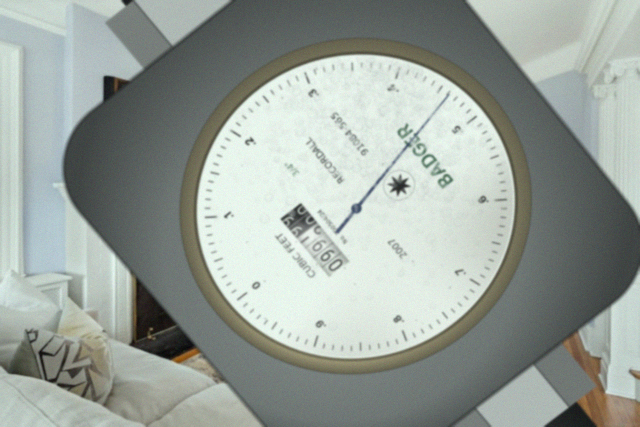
99199.46 ft³
